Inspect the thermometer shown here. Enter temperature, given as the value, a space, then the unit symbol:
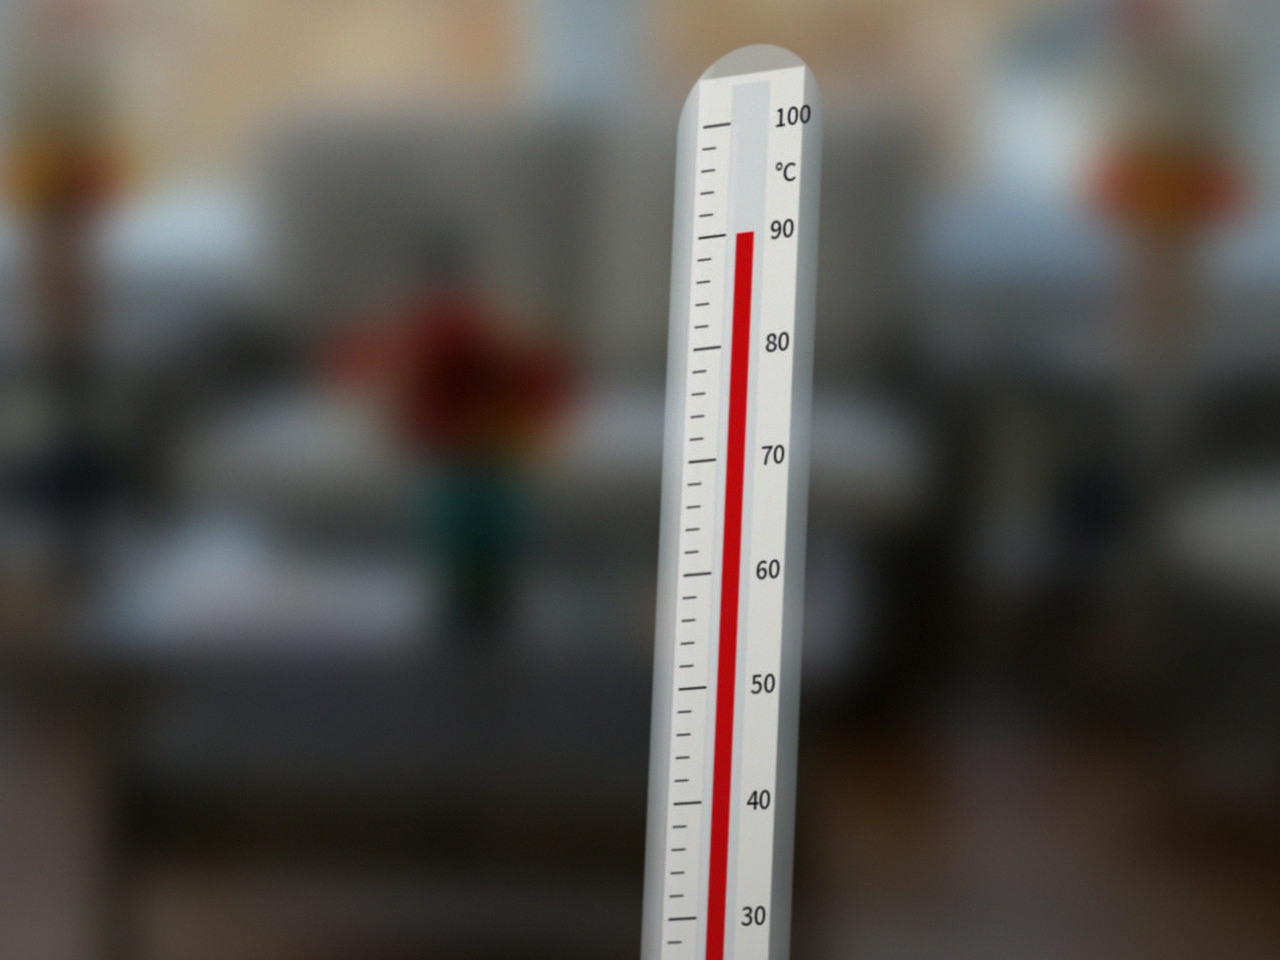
90 °C
